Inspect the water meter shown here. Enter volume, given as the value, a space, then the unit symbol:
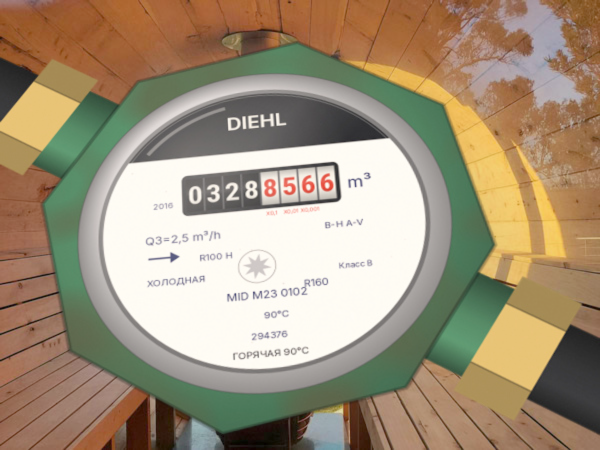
328.8566 m³
